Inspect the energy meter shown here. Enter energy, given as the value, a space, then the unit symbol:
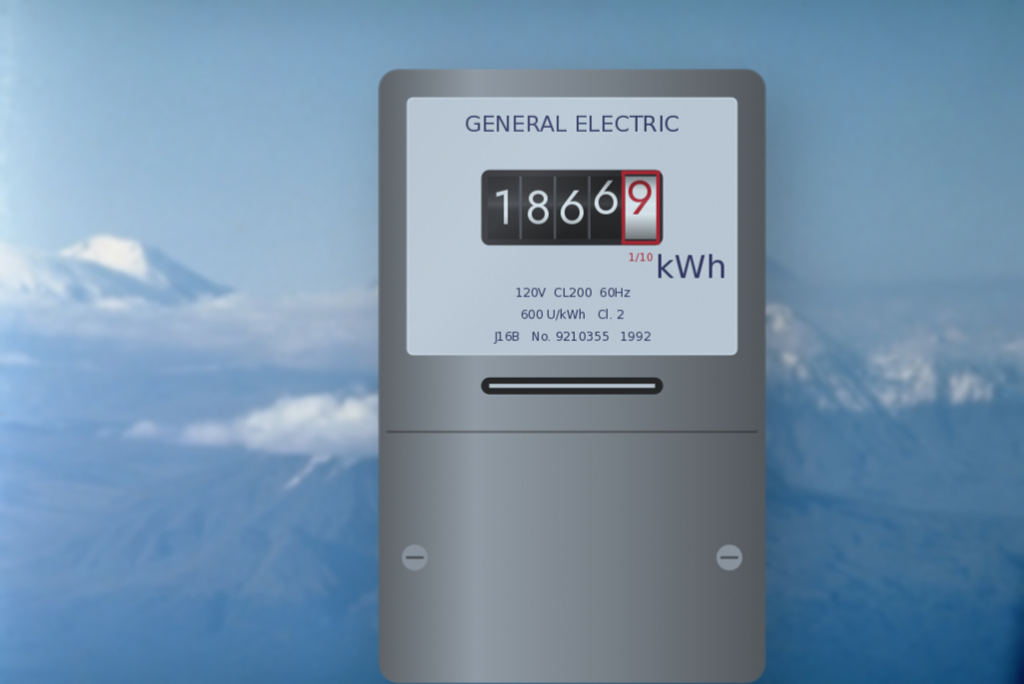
1866.9 kWh
